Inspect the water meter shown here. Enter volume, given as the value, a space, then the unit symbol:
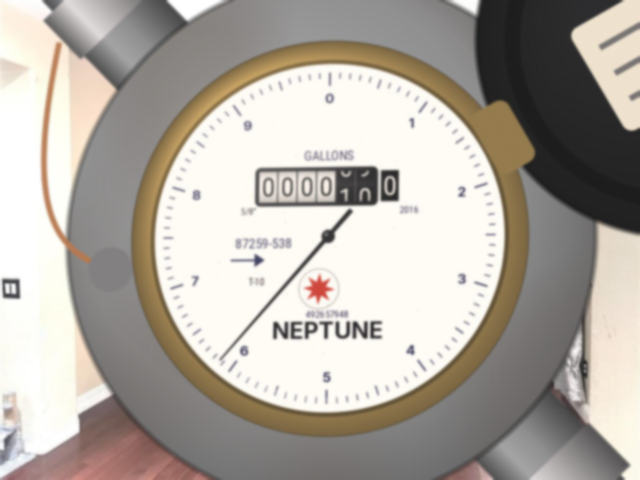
96.1 gal
